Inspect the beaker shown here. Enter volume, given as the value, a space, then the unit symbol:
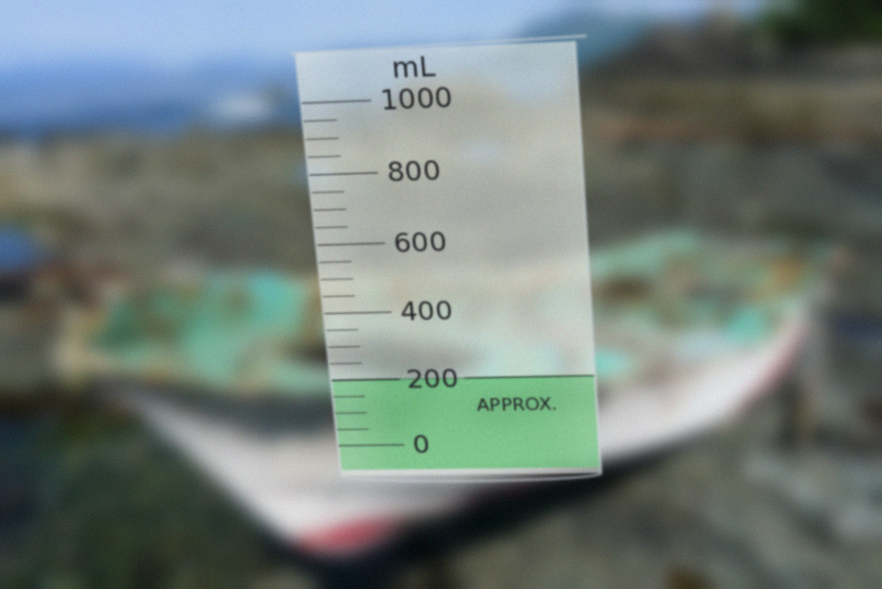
200 mL
